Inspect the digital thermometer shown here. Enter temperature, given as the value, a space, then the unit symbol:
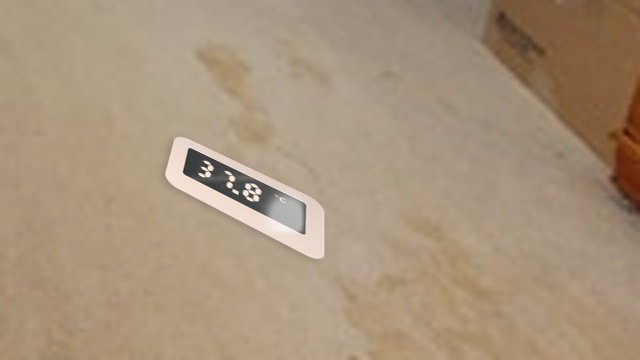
37.8 °C
